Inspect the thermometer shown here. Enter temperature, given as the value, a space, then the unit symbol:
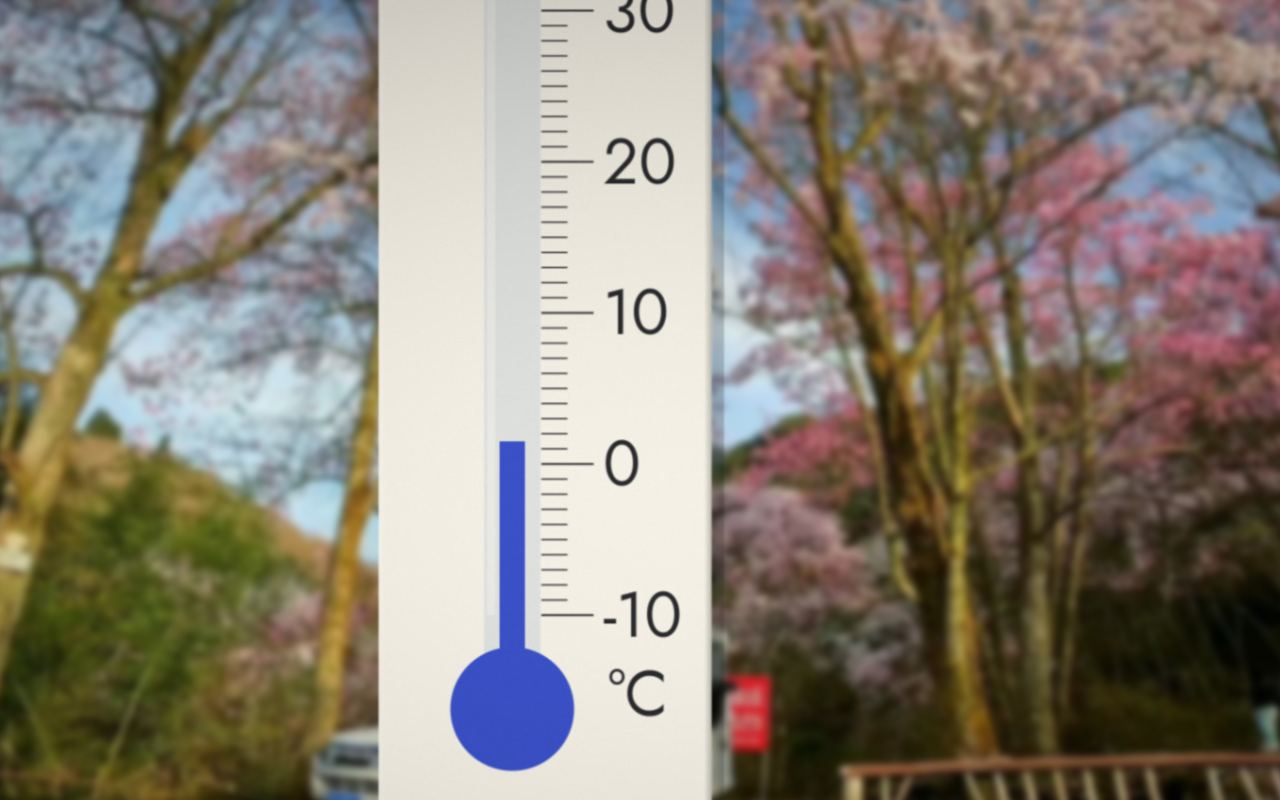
1.5 °C
